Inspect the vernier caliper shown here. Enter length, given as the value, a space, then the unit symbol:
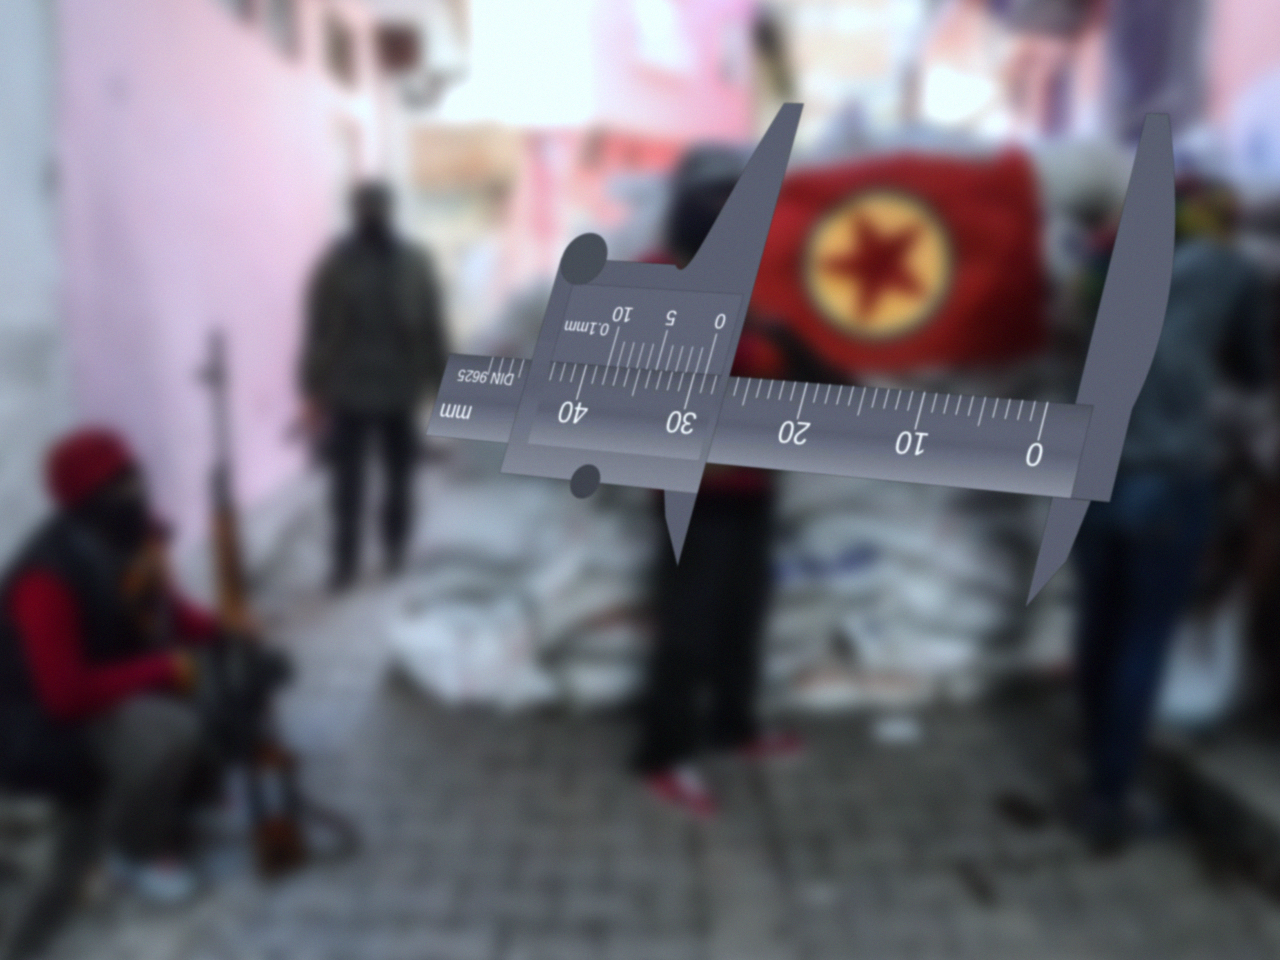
29.0 mm
